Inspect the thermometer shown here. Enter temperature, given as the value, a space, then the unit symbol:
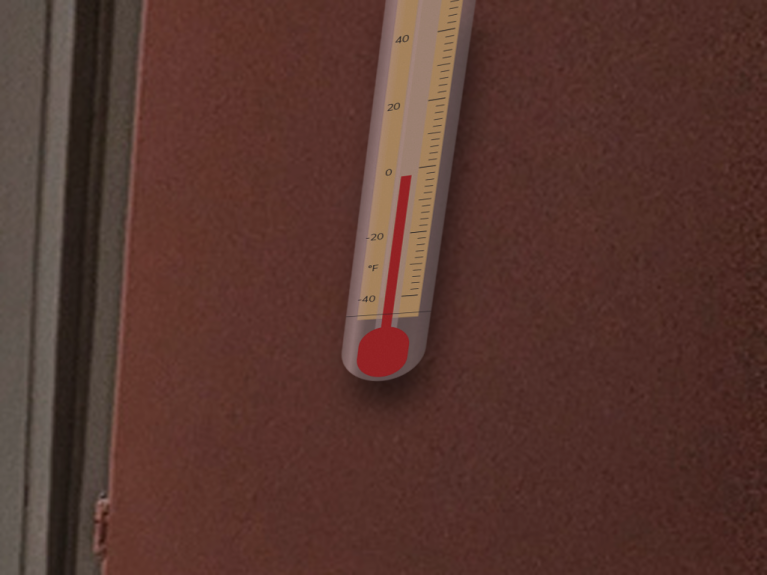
-2 °F
